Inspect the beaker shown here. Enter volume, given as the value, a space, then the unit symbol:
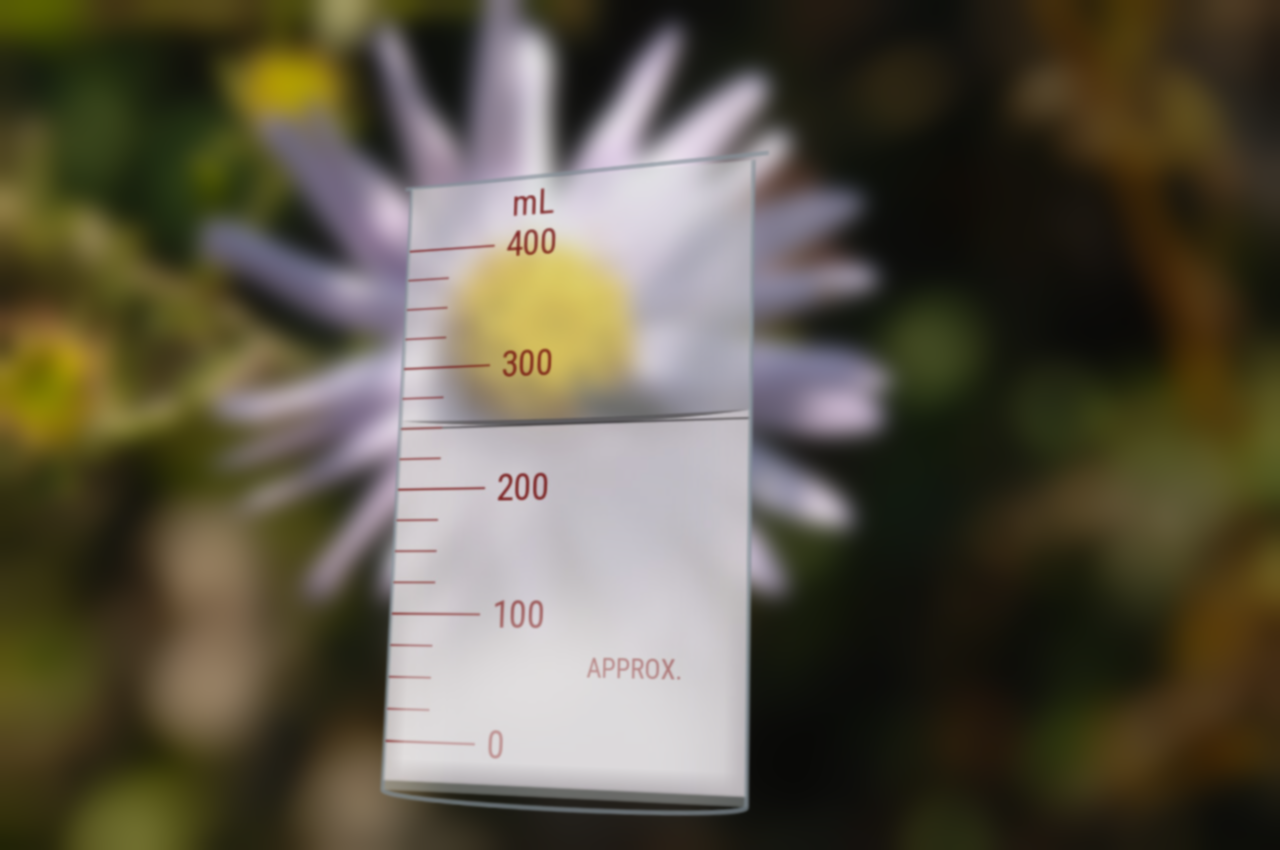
250 mL
